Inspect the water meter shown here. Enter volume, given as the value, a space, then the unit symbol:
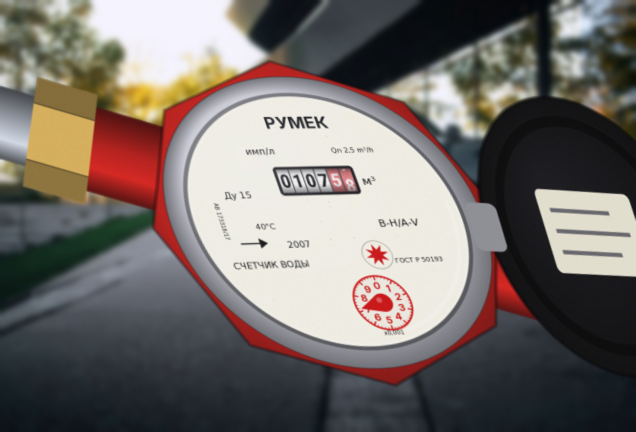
107.577 m³
